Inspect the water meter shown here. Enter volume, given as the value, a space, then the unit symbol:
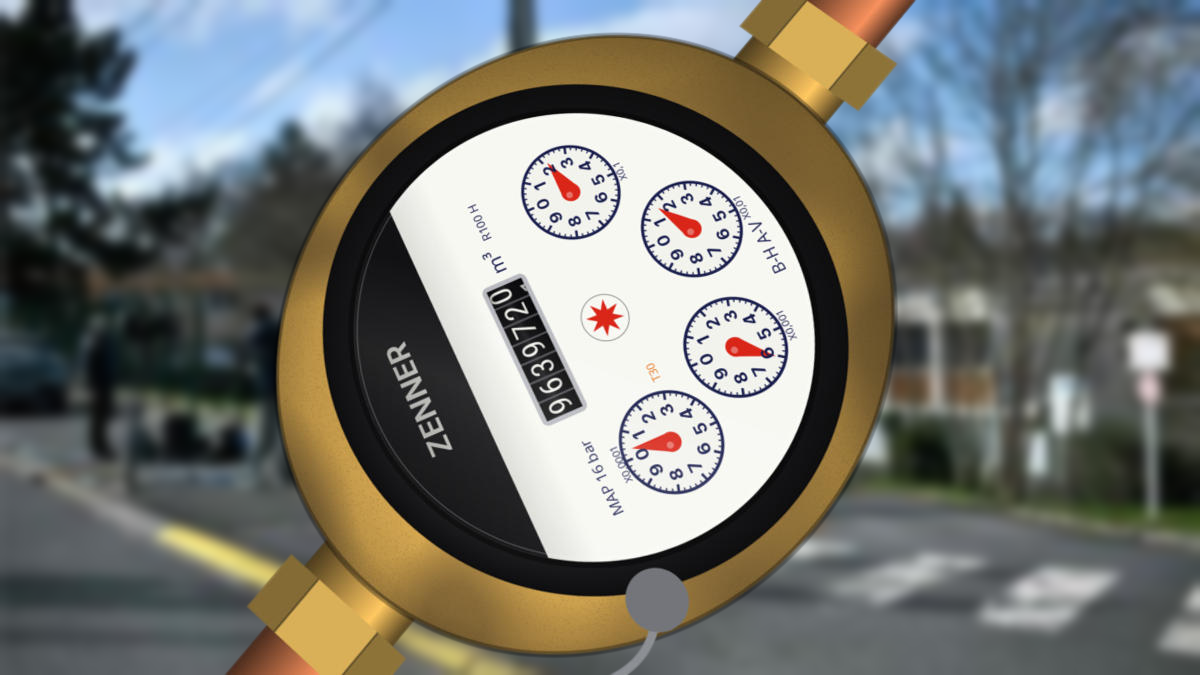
9639720.2160 m³
